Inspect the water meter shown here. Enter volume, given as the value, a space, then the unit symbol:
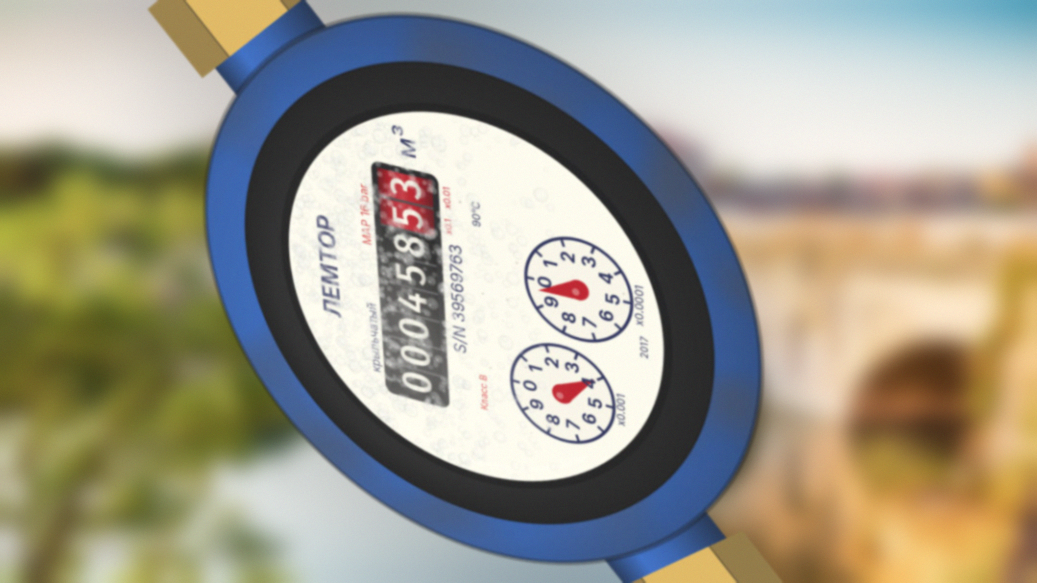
458.5339 m³
